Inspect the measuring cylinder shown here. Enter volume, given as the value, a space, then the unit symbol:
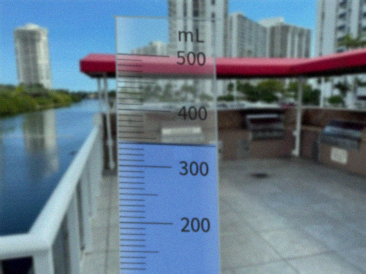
340 mL
